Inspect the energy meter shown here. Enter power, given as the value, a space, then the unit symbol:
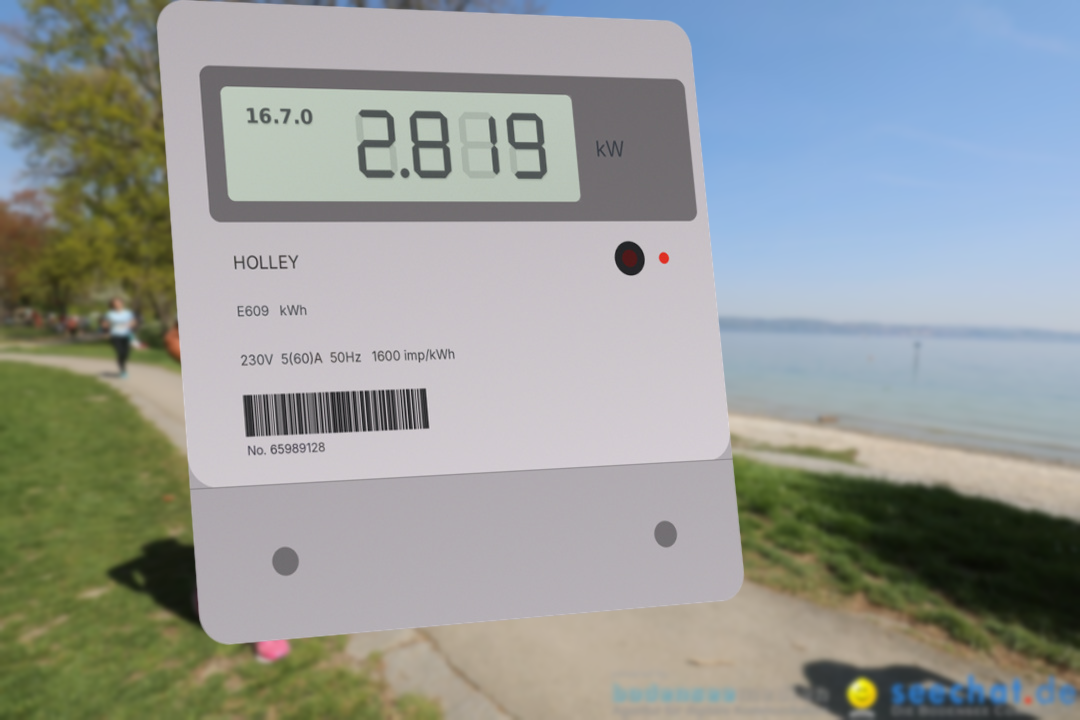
2.819 kW
